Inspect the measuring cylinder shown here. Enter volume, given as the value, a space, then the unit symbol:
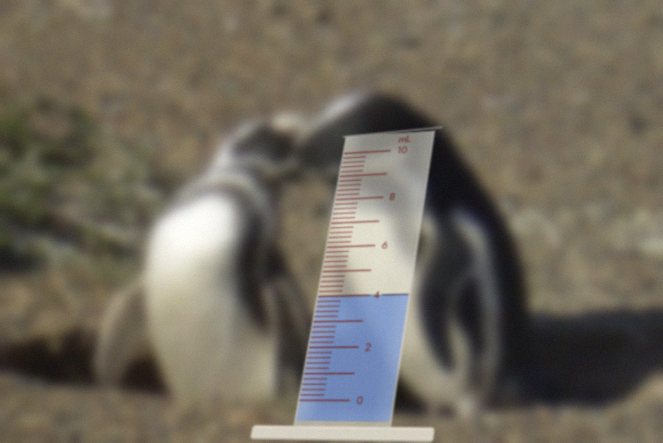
4 mL
